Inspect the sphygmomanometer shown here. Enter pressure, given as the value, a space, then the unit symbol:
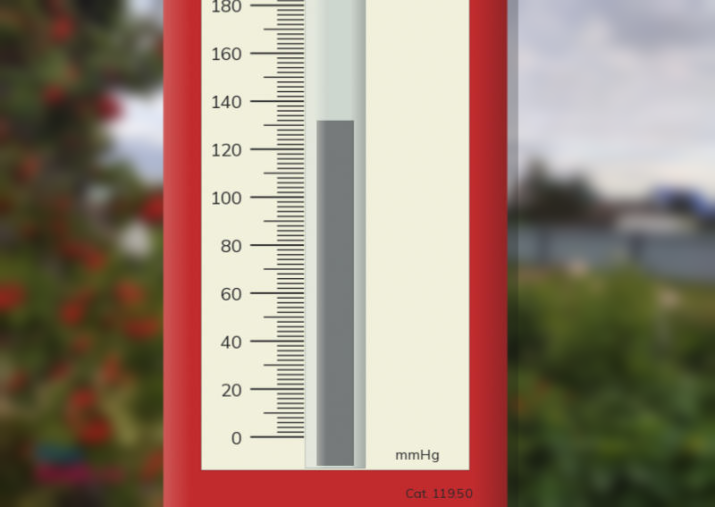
132 mmHg
